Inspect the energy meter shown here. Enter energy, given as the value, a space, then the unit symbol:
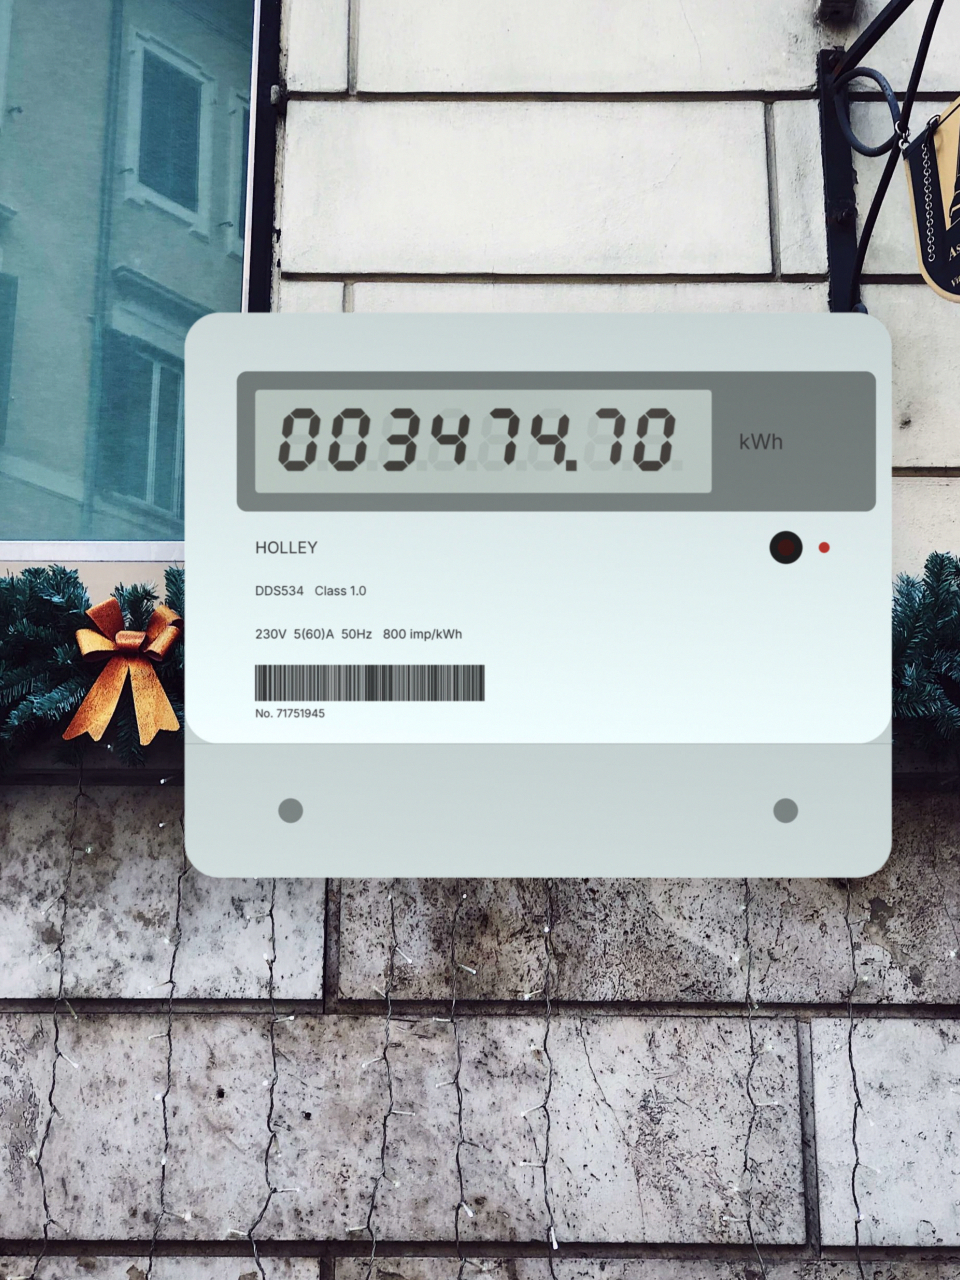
3474.70 kWh
